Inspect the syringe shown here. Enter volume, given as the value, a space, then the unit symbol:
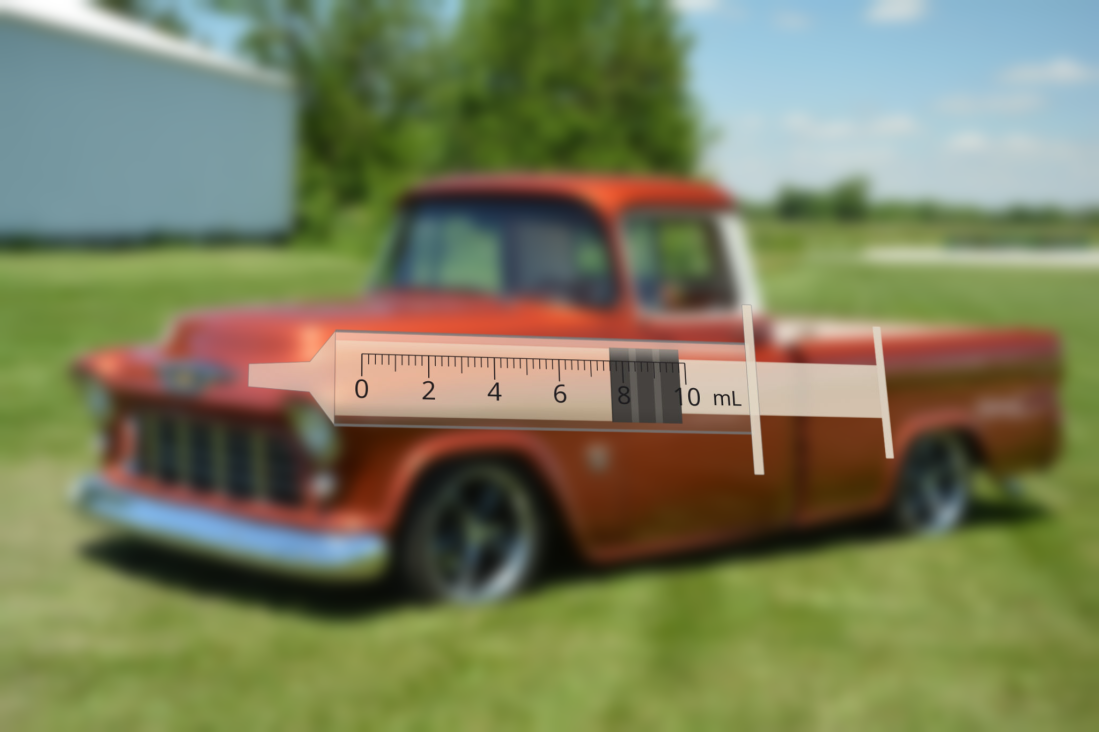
7.6 mL
